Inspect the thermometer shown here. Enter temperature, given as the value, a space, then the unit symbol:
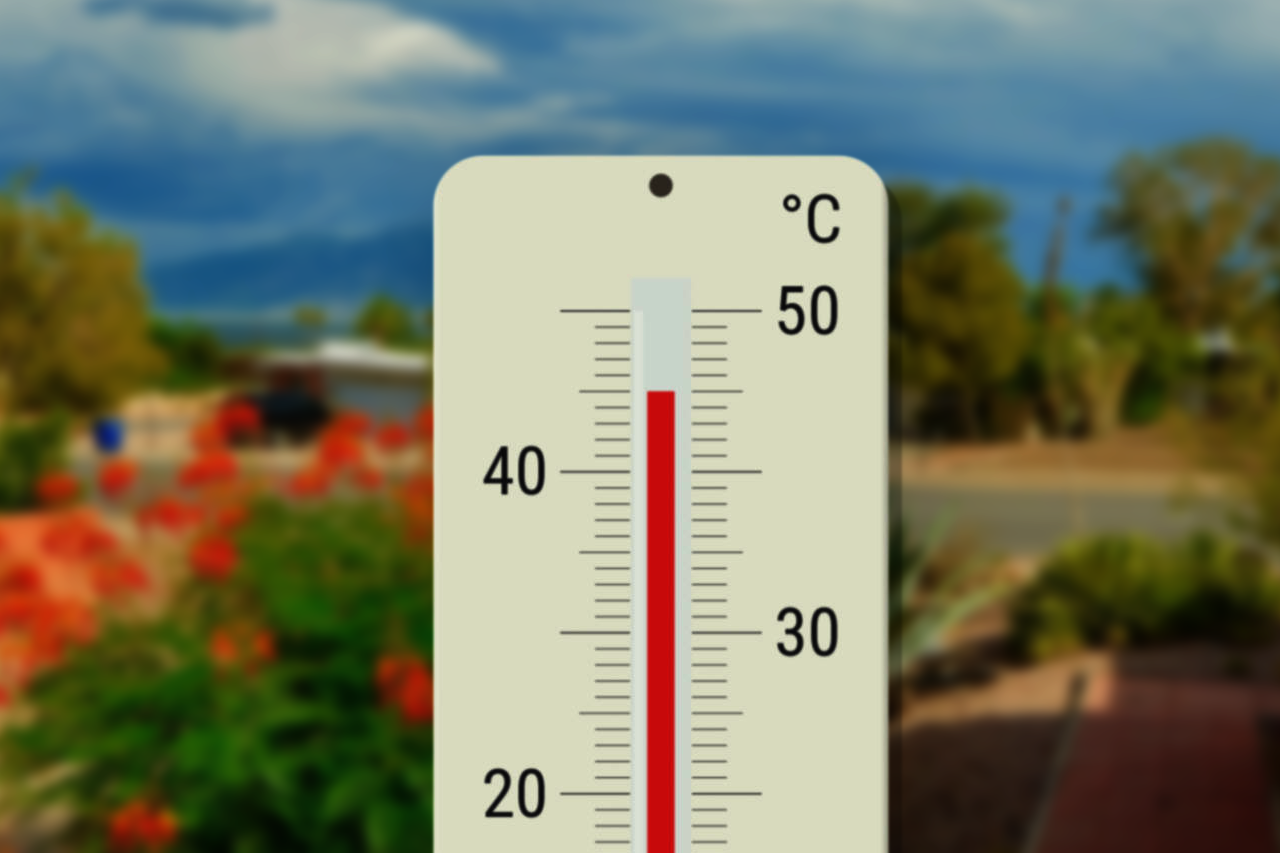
45 °C
